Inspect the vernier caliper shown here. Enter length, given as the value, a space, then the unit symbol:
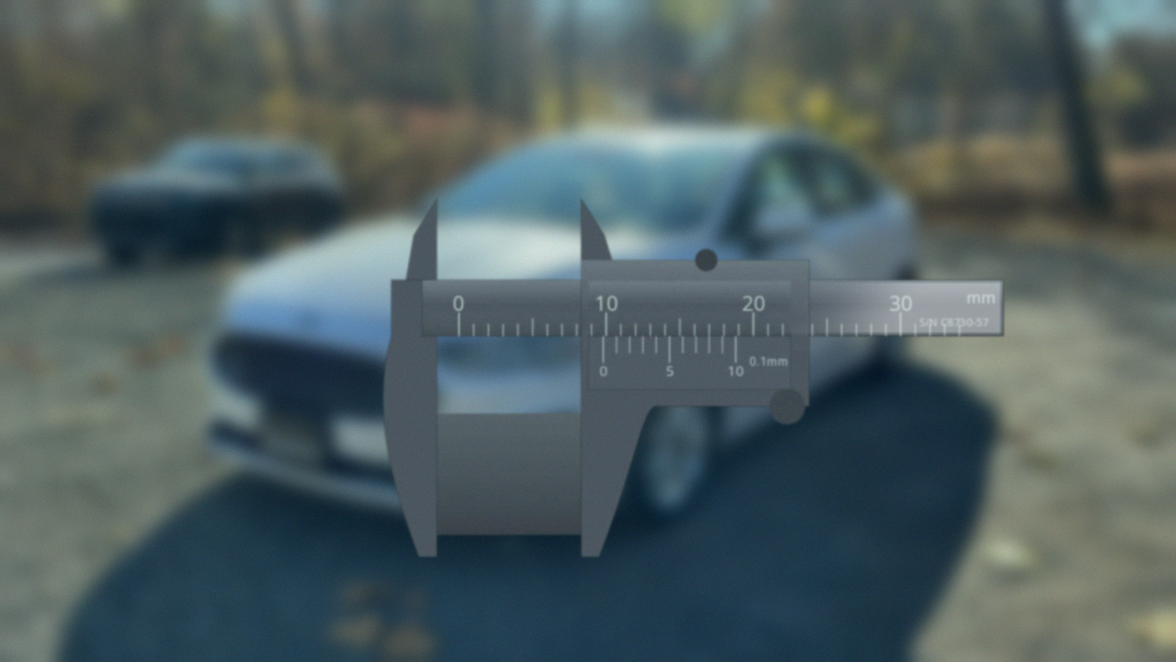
9.8 mm
